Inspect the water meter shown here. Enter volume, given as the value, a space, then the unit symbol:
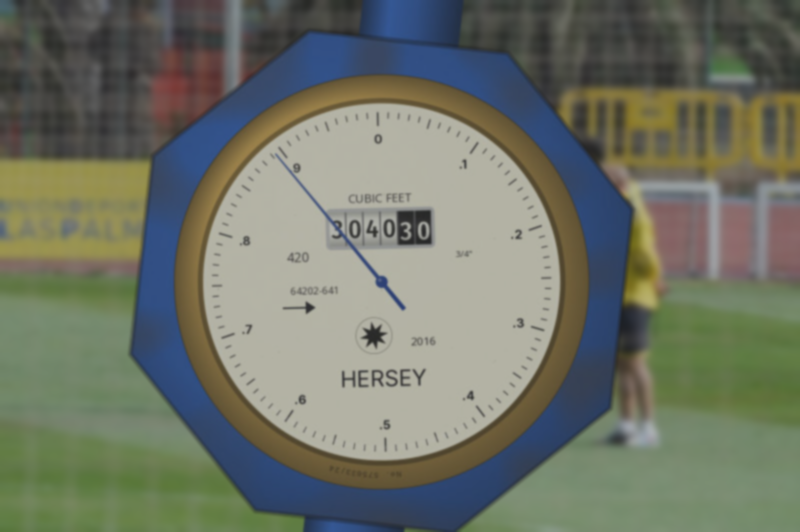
304029.89 ft³
